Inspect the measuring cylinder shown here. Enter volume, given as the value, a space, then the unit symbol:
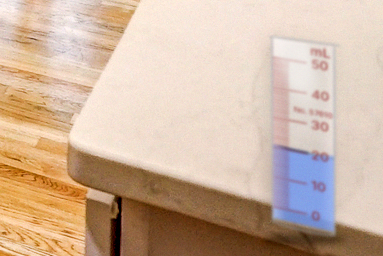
20 mL
